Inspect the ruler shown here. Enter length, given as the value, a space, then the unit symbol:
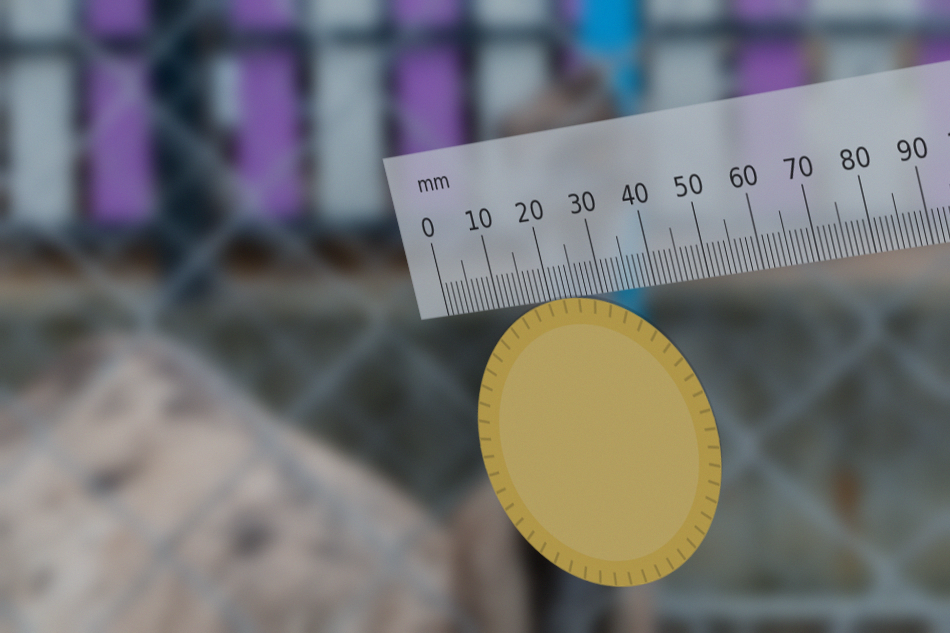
45 mm
